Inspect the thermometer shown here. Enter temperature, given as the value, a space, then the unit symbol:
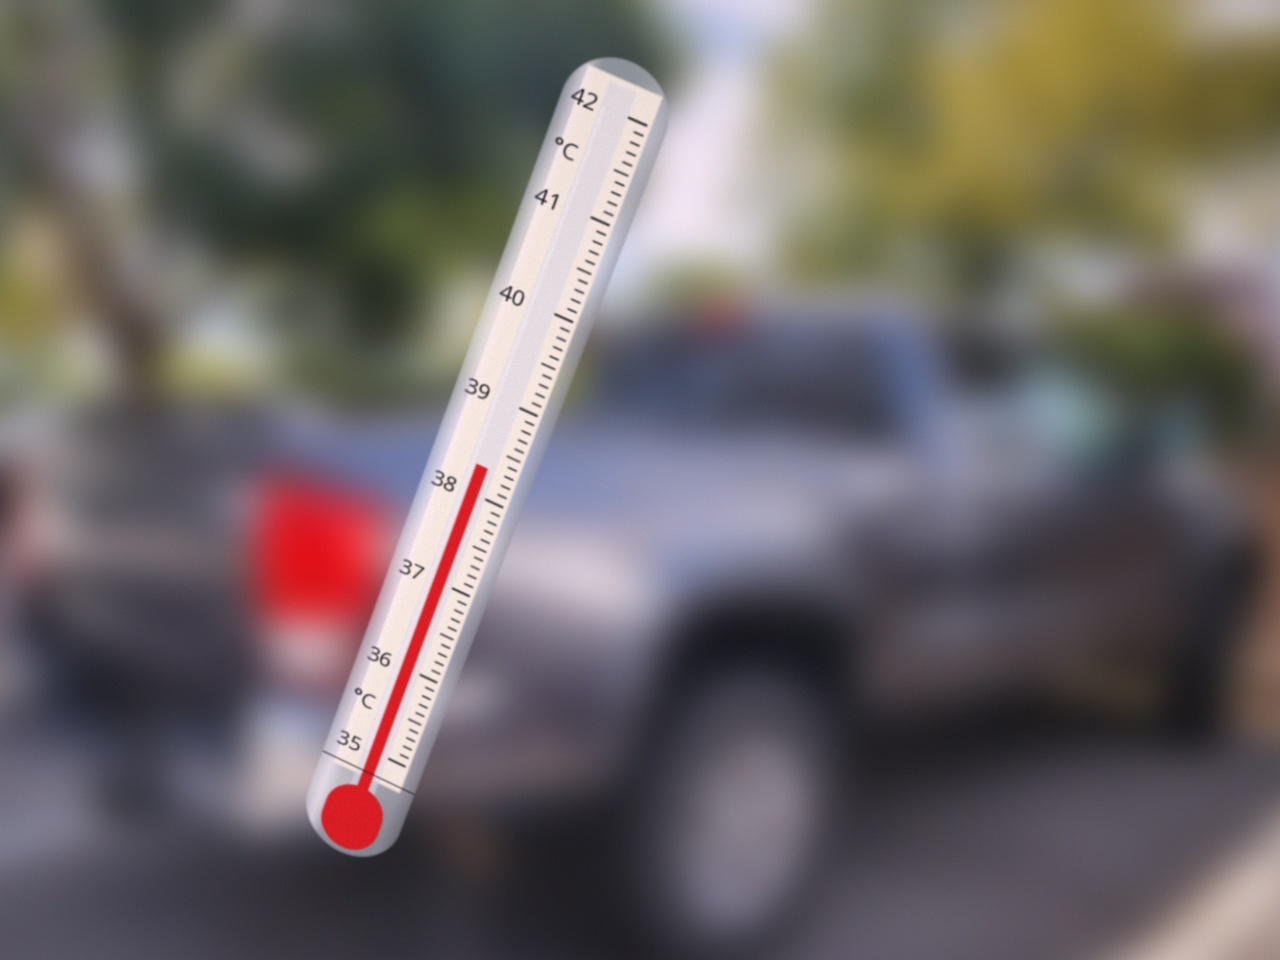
38.3 °C
